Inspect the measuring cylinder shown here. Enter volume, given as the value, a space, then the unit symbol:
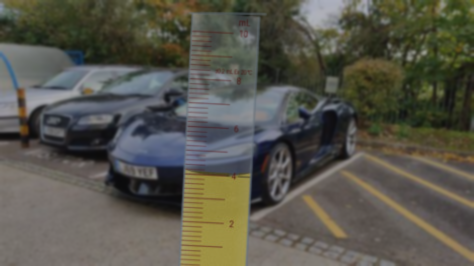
4 mL
